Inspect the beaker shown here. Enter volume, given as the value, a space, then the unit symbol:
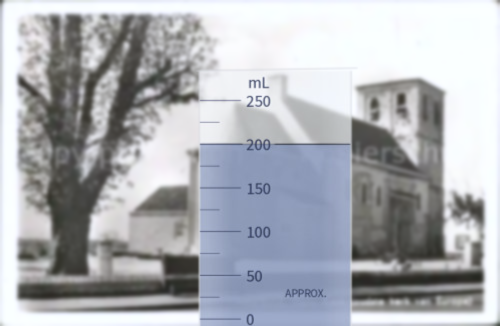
200 mL
